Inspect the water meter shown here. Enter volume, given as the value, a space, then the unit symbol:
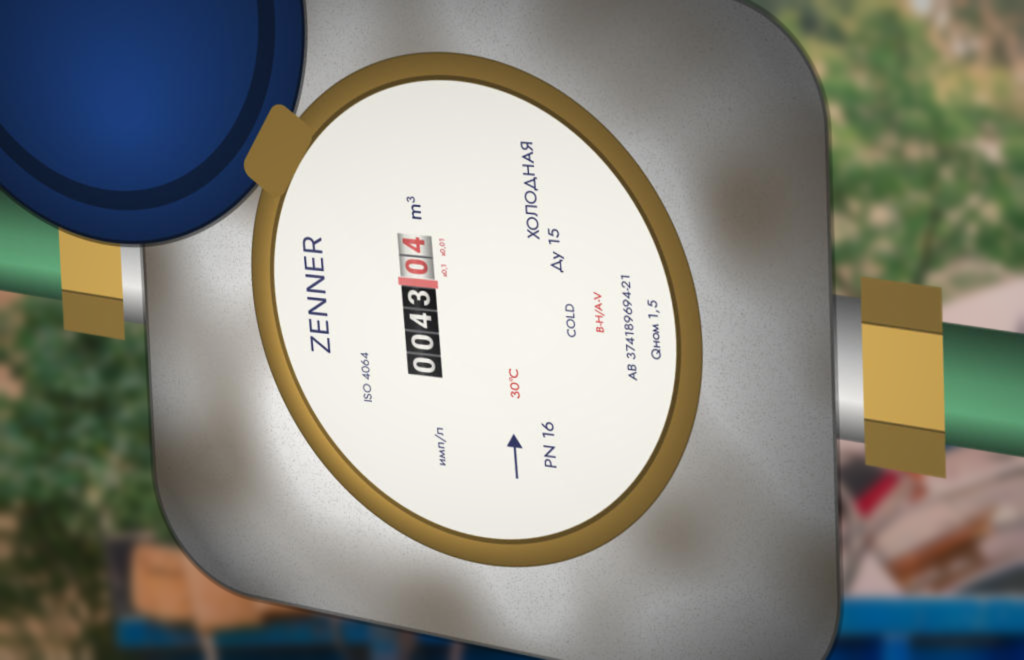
43.04 m³
